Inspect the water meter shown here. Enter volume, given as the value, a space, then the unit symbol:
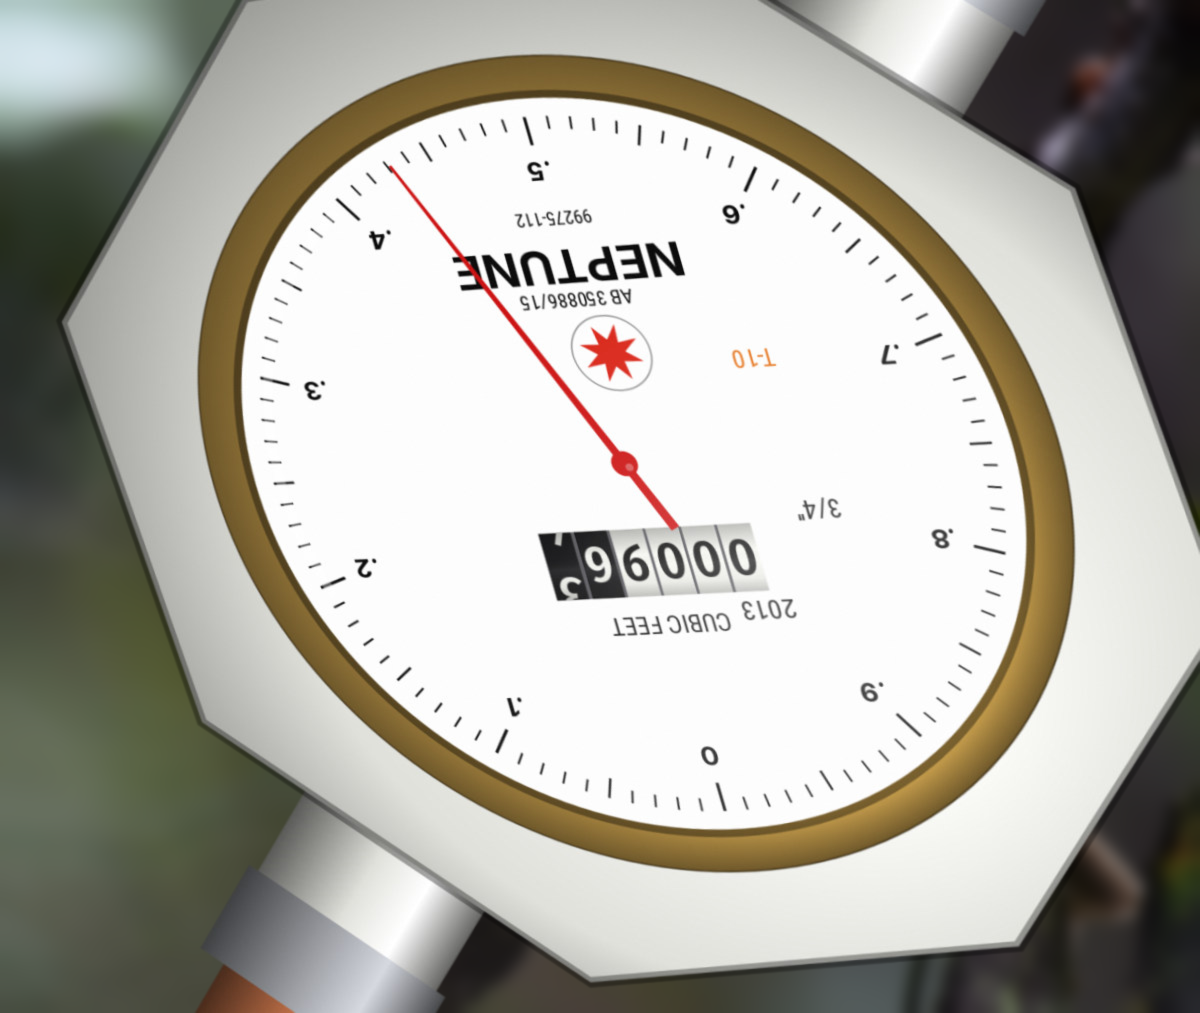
963.43 ft³
